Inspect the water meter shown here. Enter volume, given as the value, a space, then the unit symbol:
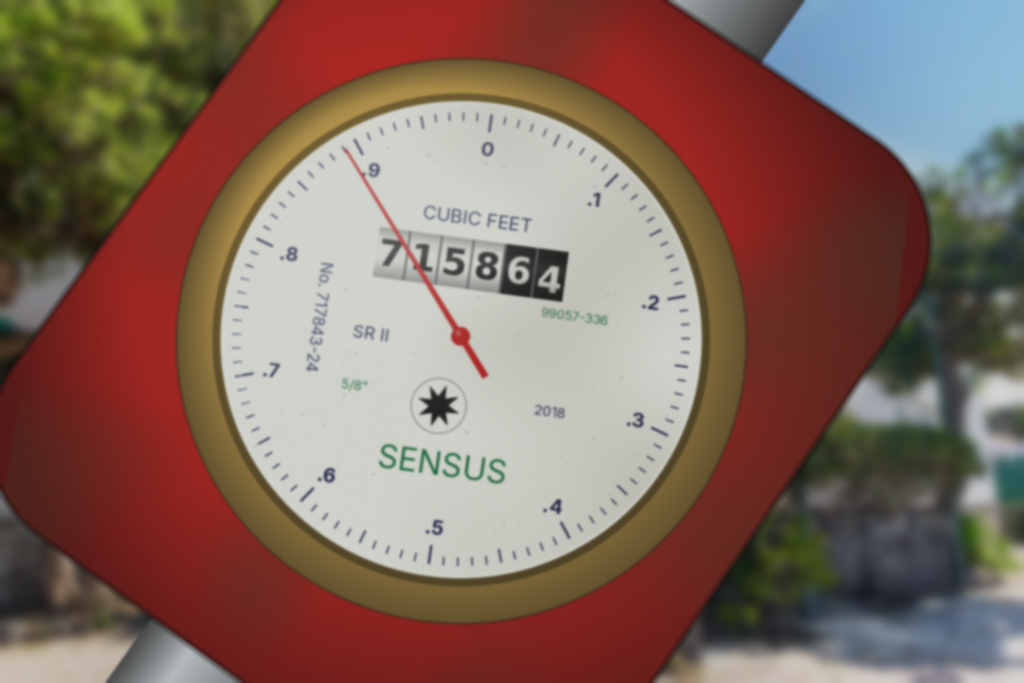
715863.89 ft³
